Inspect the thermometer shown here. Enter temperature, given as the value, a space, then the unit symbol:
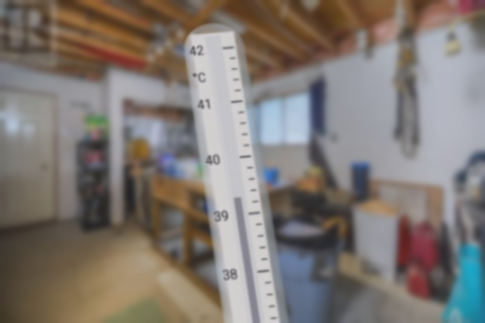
39.3 °C
